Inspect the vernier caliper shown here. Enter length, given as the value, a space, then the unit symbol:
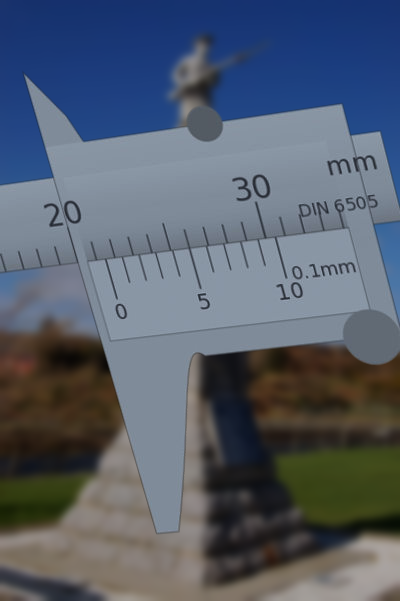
21.5 mm
